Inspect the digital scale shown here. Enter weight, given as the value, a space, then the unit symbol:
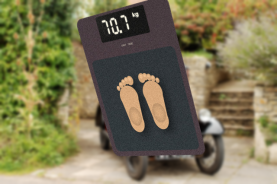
70.7 kg
